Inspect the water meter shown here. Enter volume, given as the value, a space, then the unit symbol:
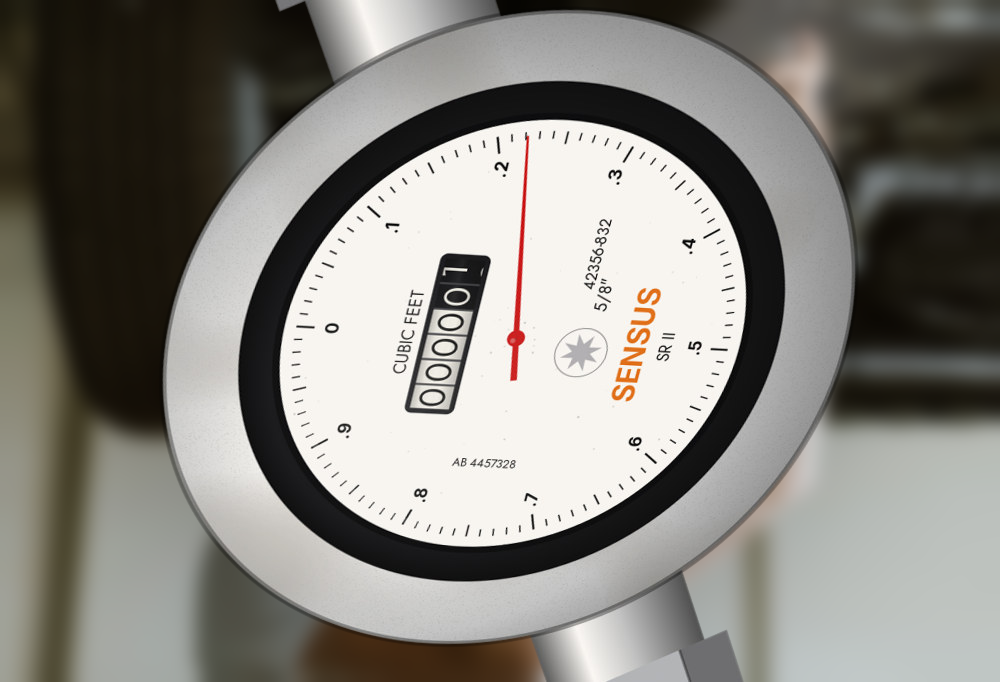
1.22 ft³
